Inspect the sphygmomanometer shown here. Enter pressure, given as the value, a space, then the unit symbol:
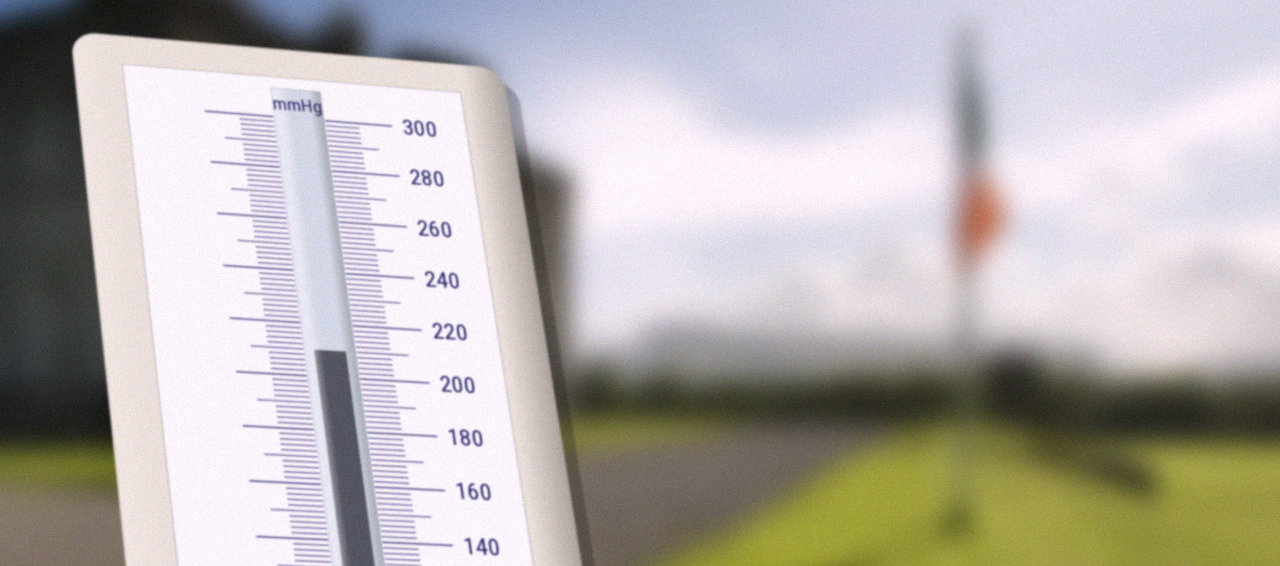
210 mmHg
